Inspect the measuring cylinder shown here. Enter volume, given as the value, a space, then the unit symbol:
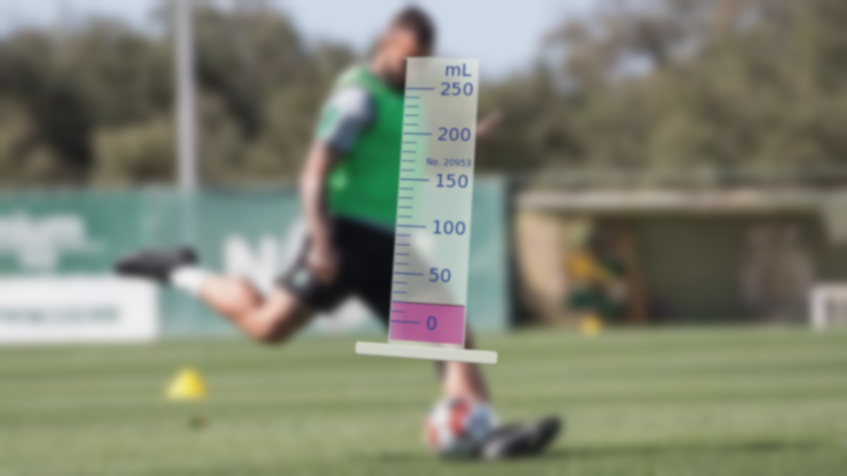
20 mL
